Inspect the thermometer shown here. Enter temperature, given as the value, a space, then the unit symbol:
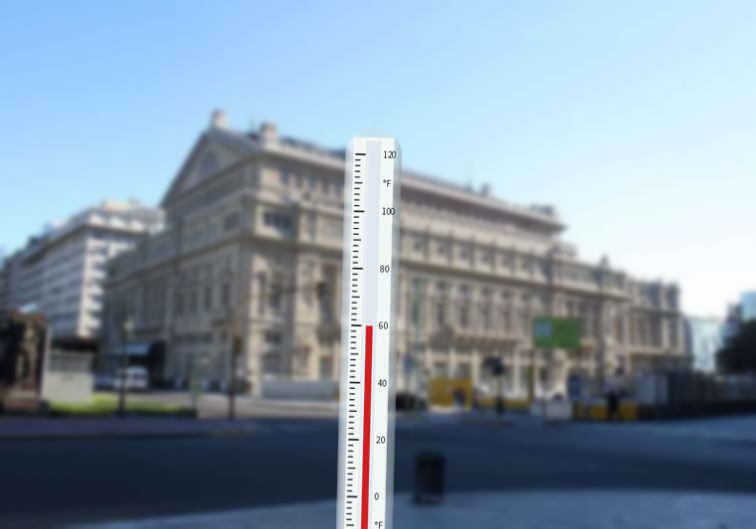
60 °F
